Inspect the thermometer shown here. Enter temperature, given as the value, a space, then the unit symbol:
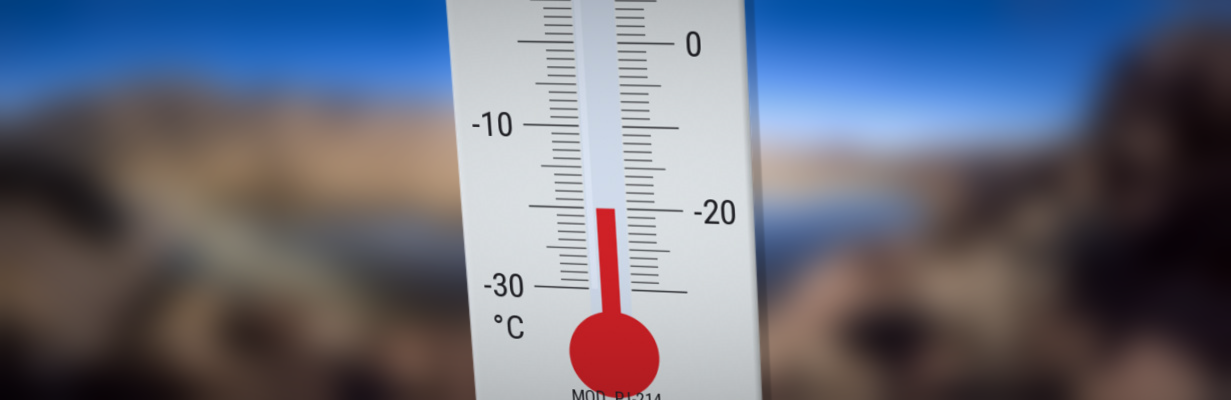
-20 °C
